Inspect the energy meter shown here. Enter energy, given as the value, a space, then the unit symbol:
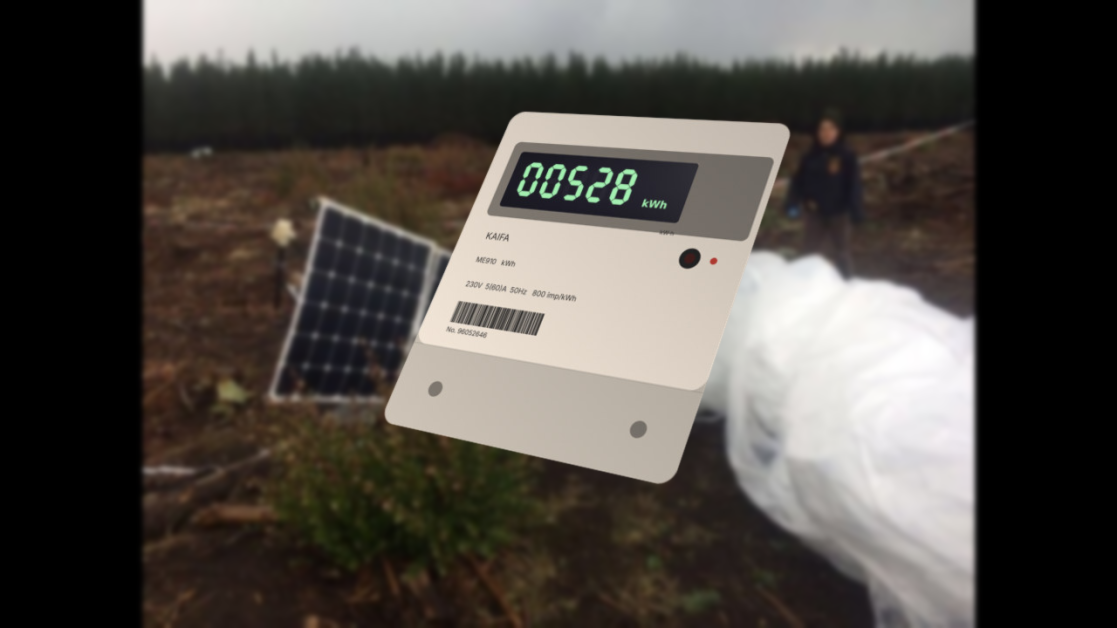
528 kWh
